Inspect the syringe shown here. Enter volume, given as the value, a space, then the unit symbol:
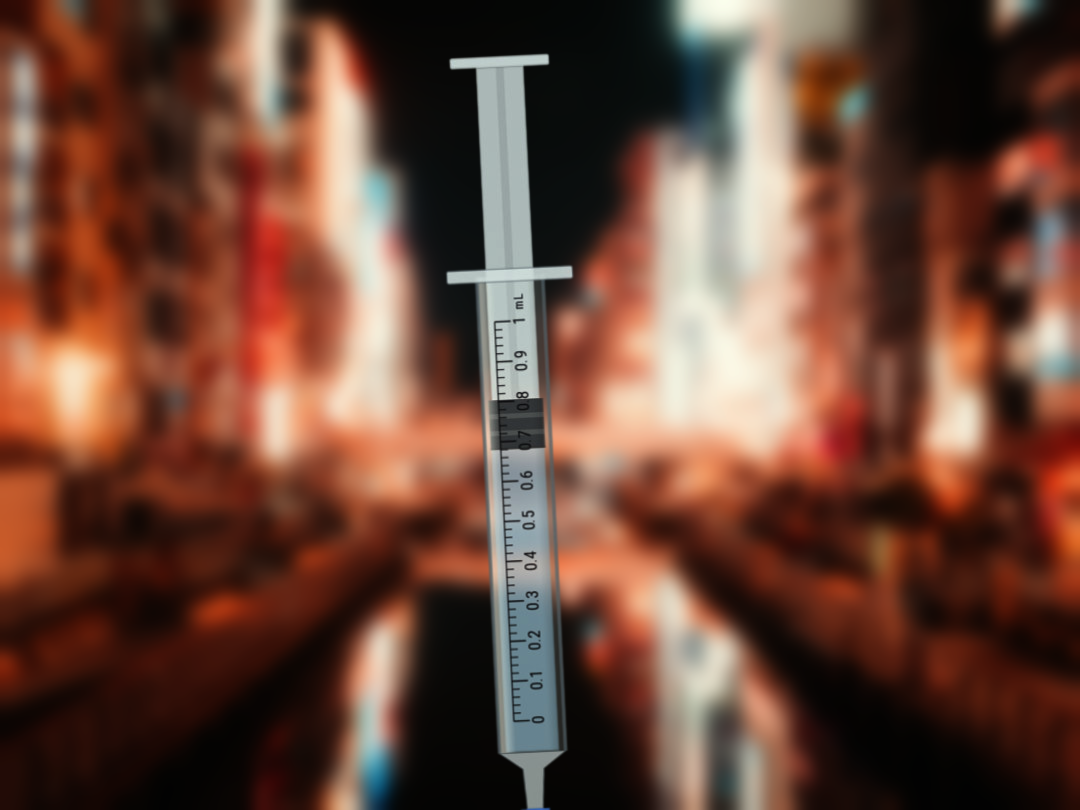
0.68 mL
